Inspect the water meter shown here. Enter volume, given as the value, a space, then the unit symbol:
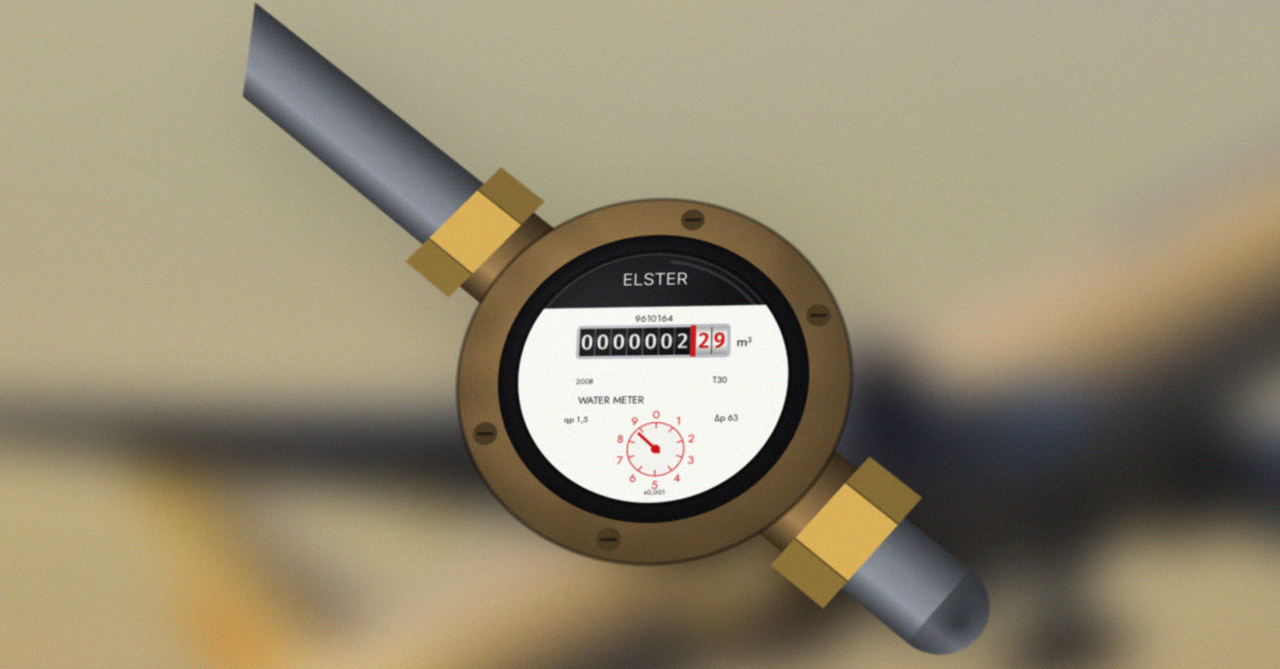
2.298 m³
